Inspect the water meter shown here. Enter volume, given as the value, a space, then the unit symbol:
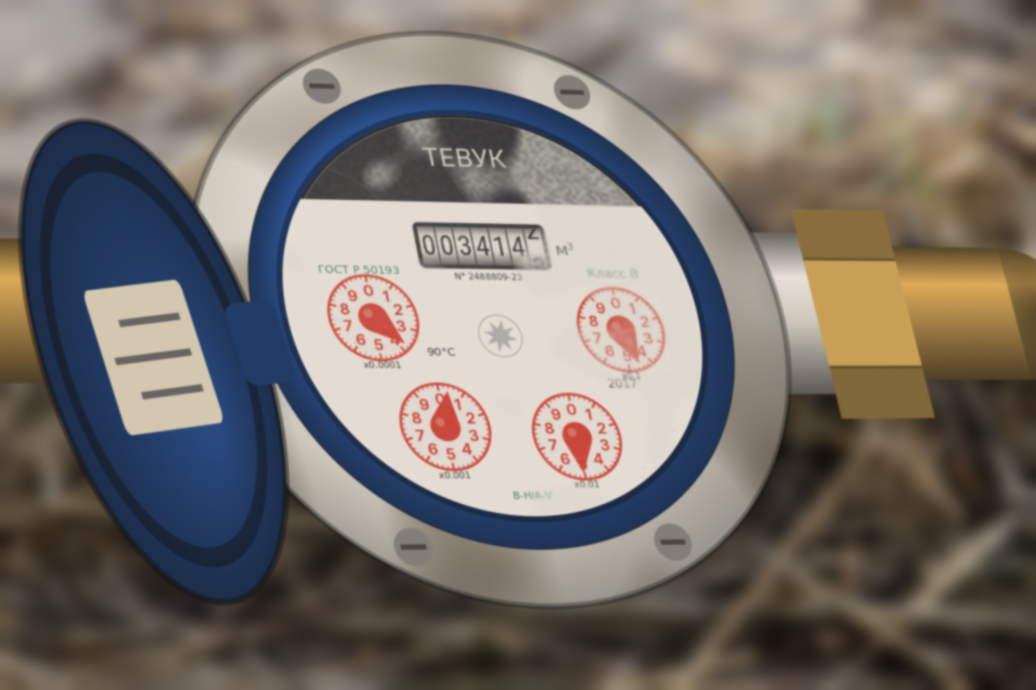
34142.4503 m³
